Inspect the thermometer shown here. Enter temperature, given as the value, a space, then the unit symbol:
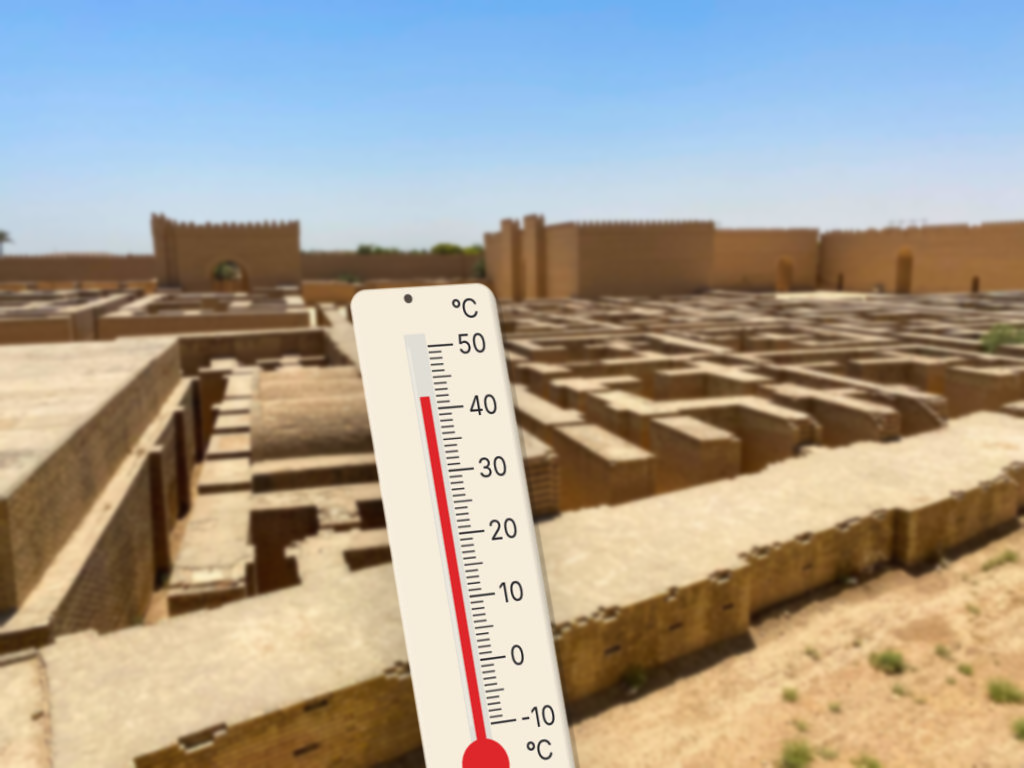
42 °C
